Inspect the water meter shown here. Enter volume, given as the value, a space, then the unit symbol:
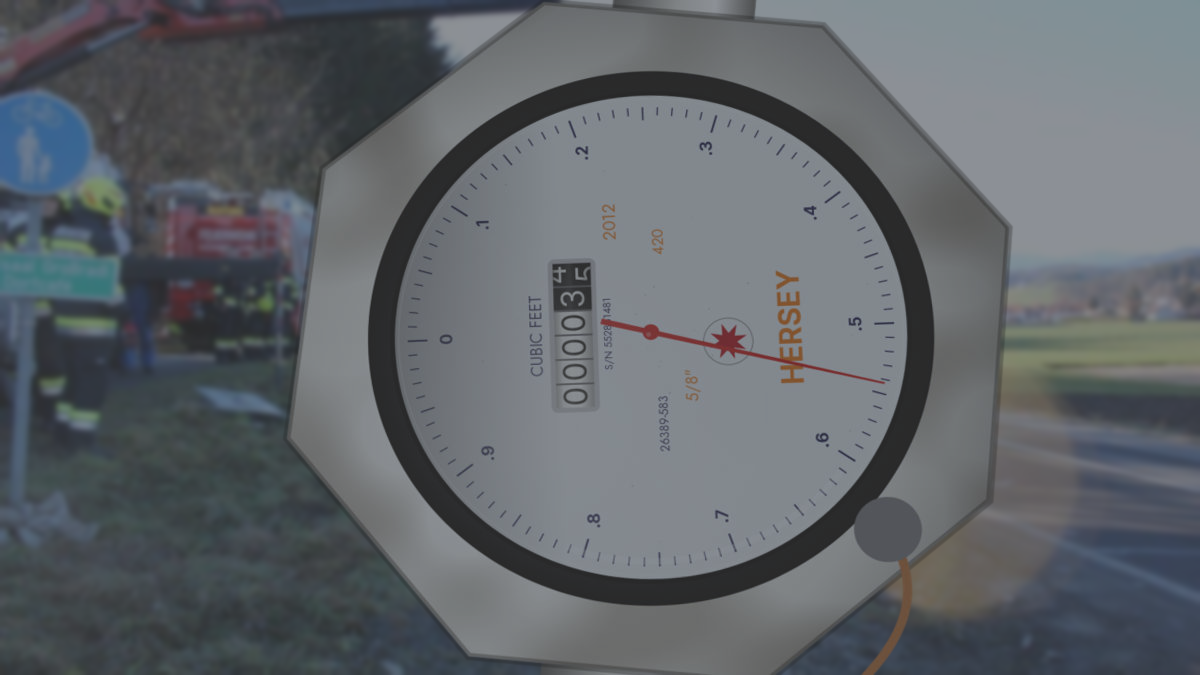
34.54 ft³
